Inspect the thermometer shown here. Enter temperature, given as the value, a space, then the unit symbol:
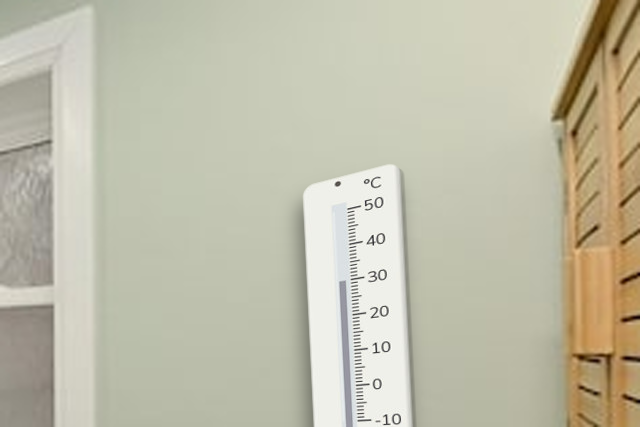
30 °C
